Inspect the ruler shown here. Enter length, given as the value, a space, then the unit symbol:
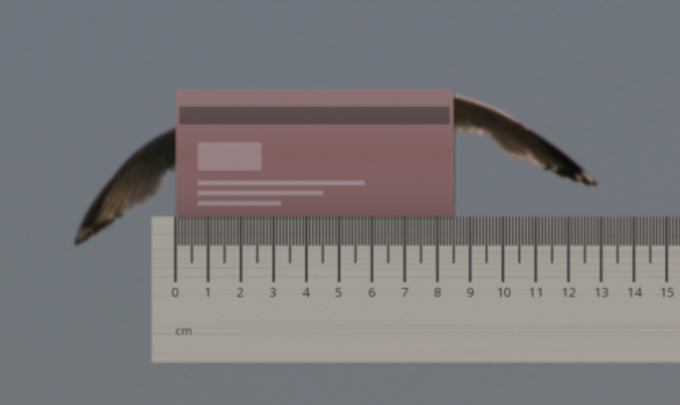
8.5 cm
